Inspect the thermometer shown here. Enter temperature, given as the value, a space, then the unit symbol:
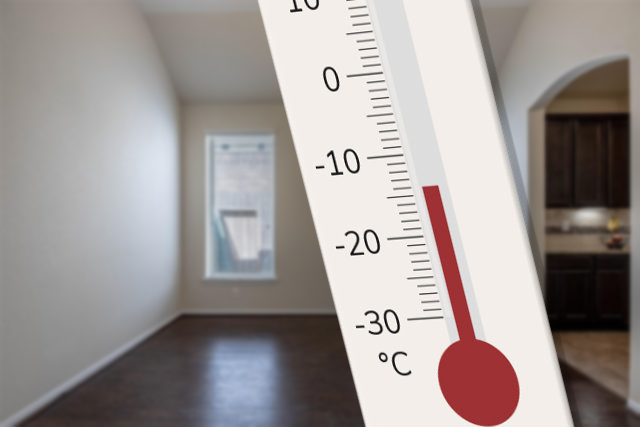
-14 °C
